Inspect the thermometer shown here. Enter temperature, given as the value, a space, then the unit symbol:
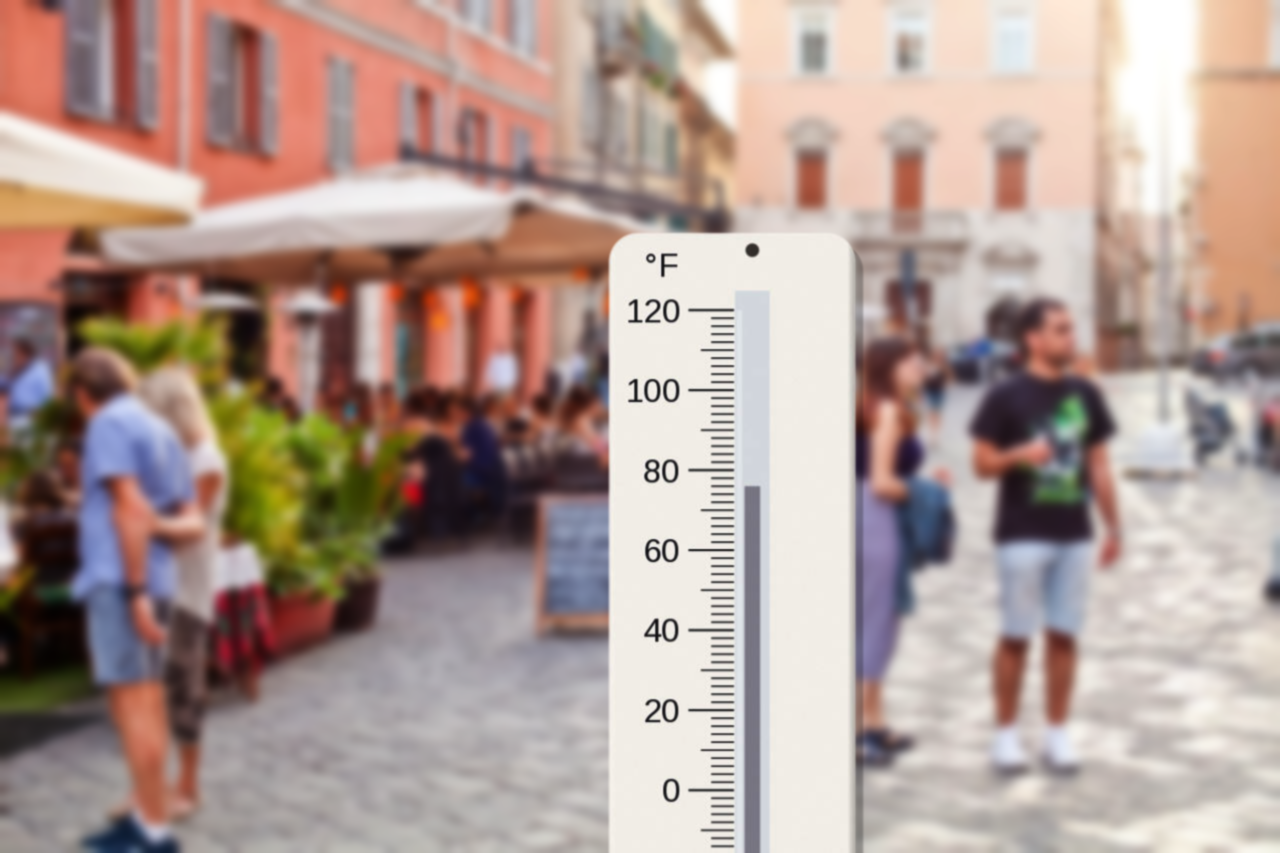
76 °F
